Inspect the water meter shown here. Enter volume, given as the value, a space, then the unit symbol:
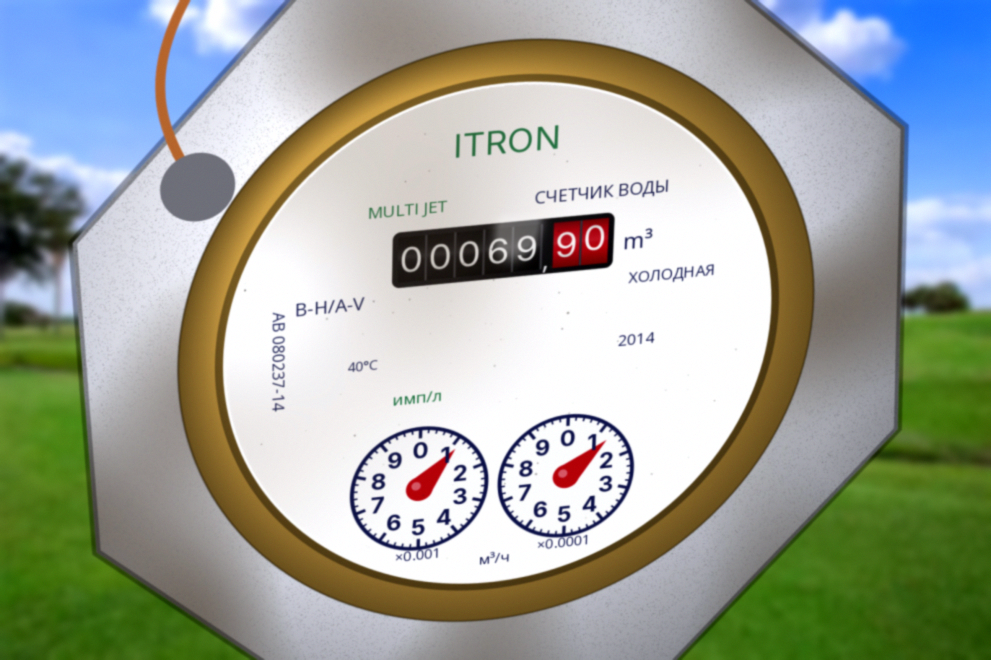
69.9011 m³
